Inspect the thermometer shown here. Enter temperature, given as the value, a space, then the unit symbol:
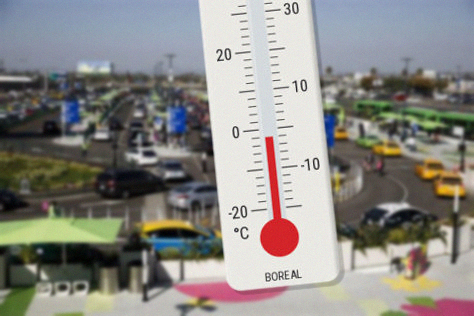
-2 °C
